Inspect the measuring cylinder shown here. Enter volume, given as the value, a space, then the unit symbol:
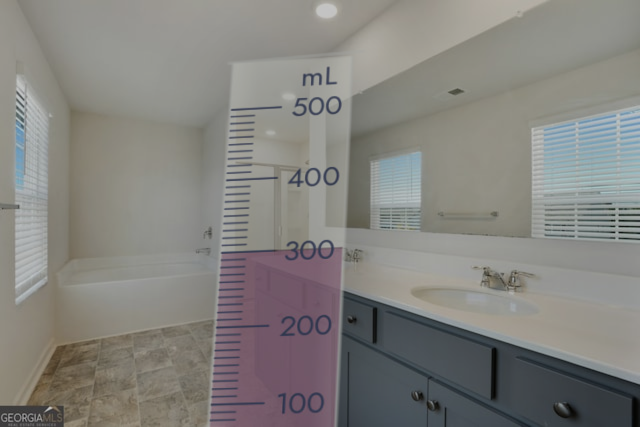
300 mL
